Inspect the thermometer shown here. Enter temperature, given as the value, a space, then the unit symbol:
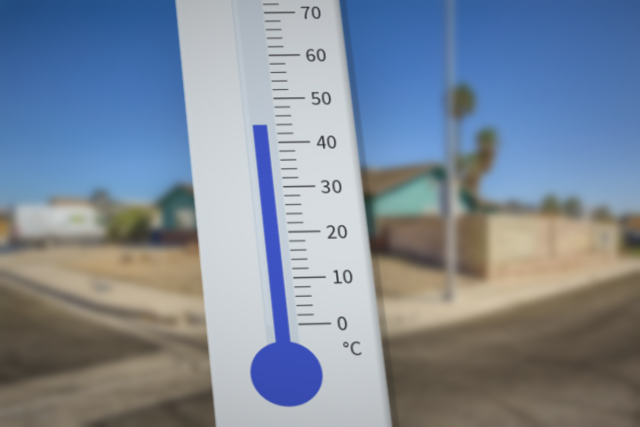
44 °C
